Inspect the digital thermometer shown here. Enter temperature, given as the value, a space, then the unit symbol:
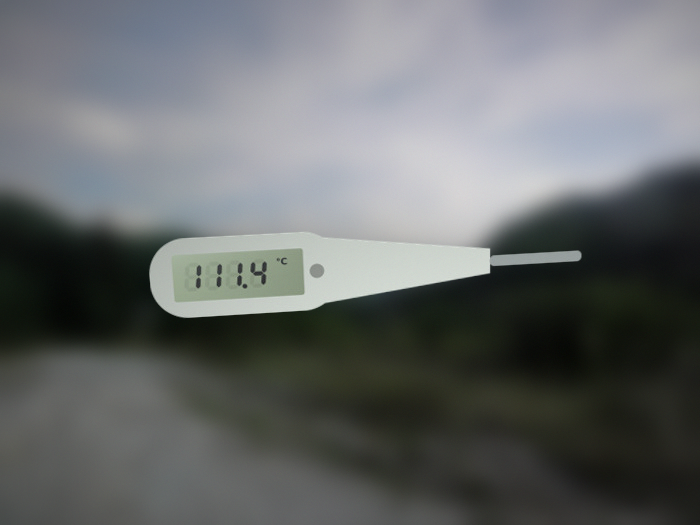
111.4 °C
